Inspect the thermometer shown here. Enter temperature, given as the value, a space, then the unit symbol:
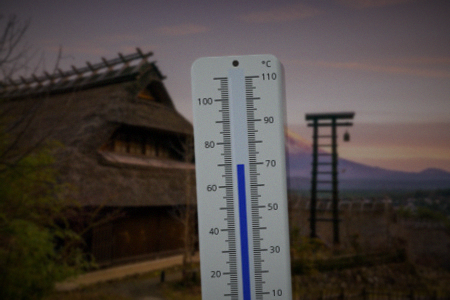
70 °C
